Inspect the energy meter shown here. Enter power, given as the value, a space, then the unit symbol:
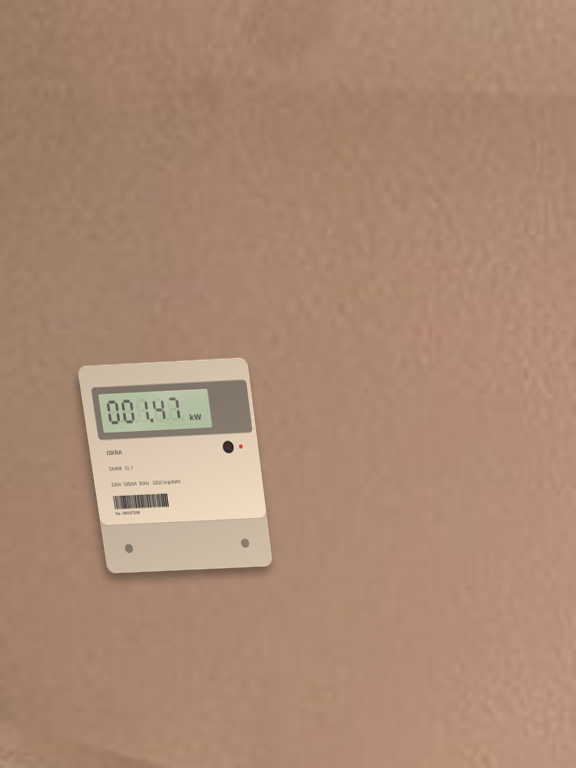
1.47 kW
